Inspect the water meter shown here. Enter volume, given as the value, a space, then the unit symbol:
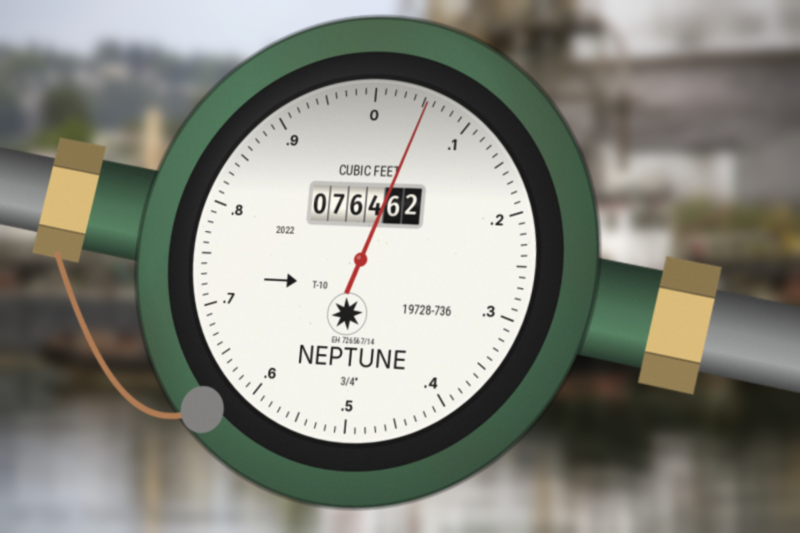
76462.05 ft³
